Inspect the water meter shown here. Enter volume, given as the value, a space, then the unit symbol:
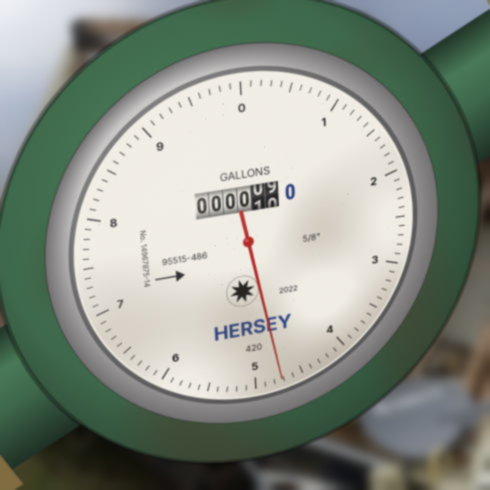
94.7 gal
